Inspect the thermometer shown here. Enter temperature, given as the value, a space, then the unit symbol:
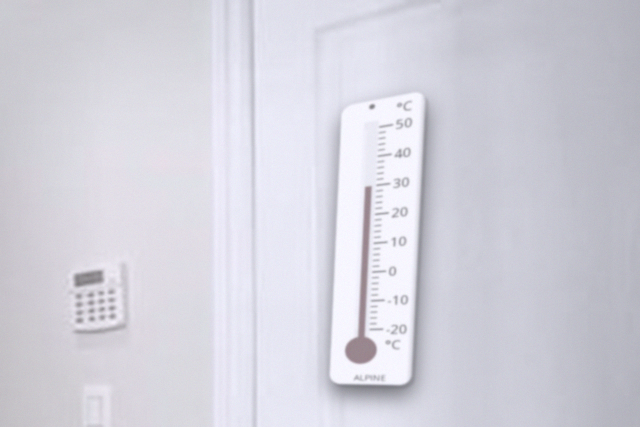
30 °C
